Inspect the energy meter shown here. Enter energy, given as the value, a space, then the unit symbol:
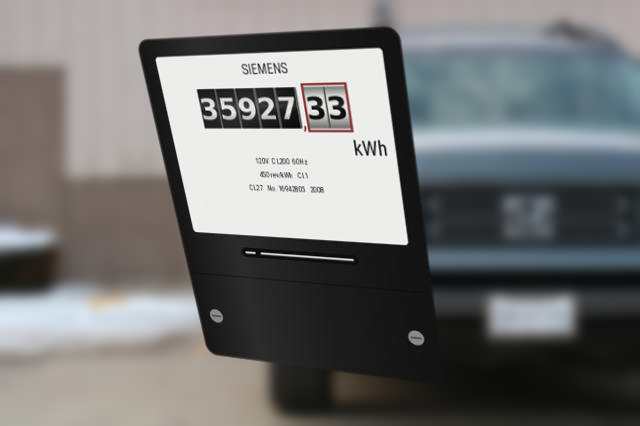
35927.33 kWh
